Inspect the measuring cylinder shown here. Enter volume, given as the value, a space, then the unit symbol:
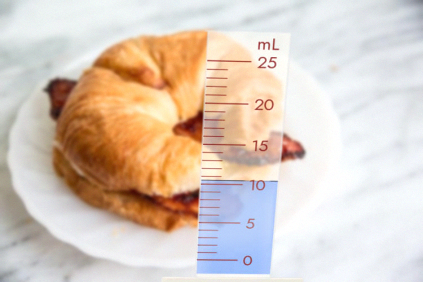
10.5 mL
